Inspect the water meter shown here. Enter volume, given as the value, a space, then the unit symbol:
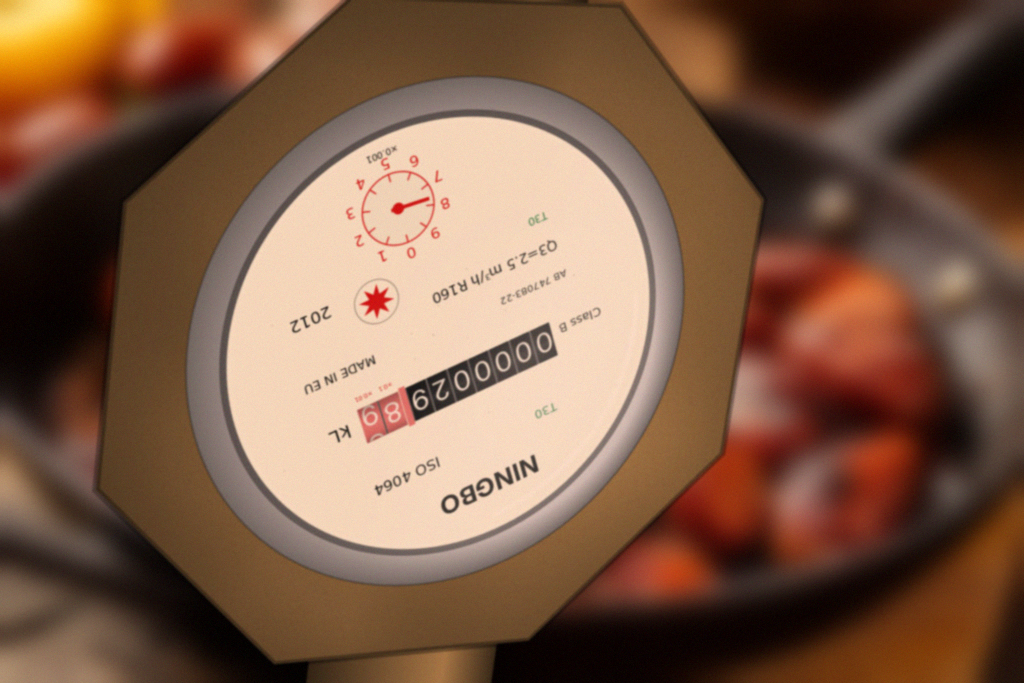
29.887 kL
